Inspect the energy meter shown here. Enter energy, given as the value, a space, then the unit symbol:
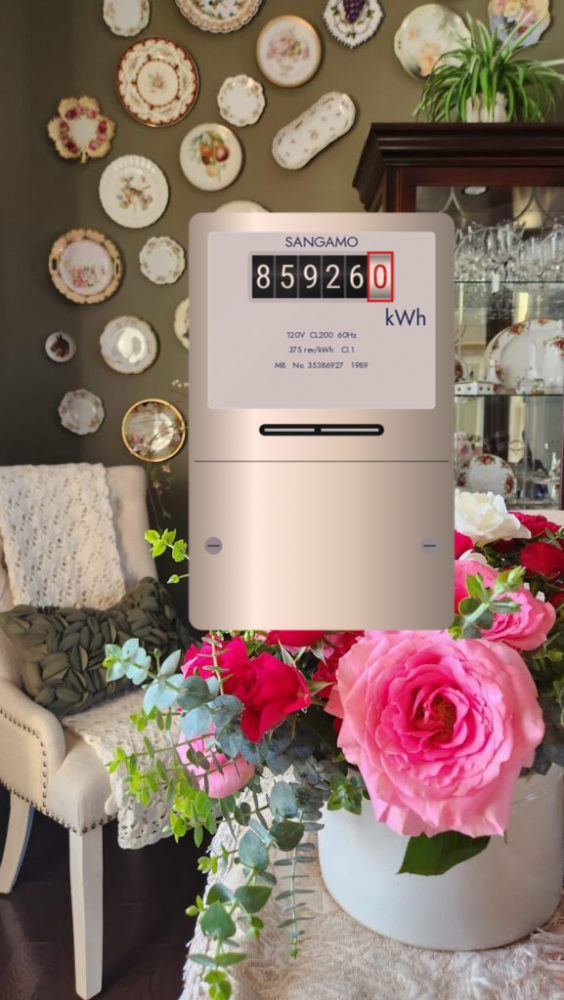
85926.0 kWh
